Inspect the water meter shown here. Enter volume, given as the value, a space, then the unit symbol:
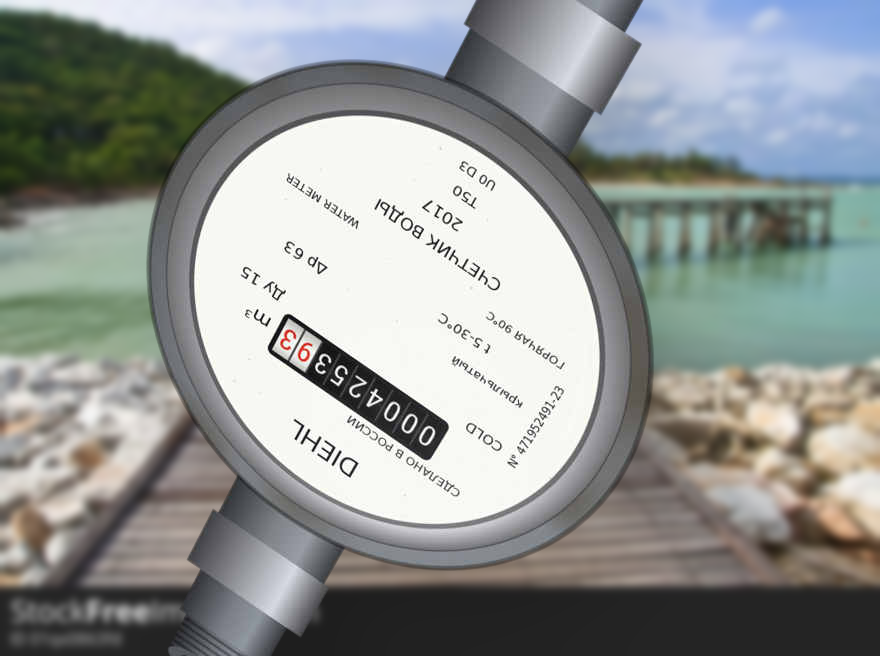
4253.93 m³
